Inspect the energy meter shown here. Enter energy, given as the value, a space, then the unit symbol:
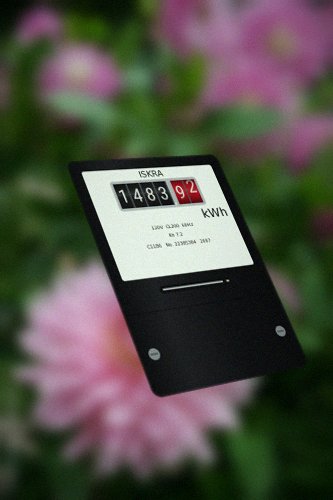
1483.92 kWh
